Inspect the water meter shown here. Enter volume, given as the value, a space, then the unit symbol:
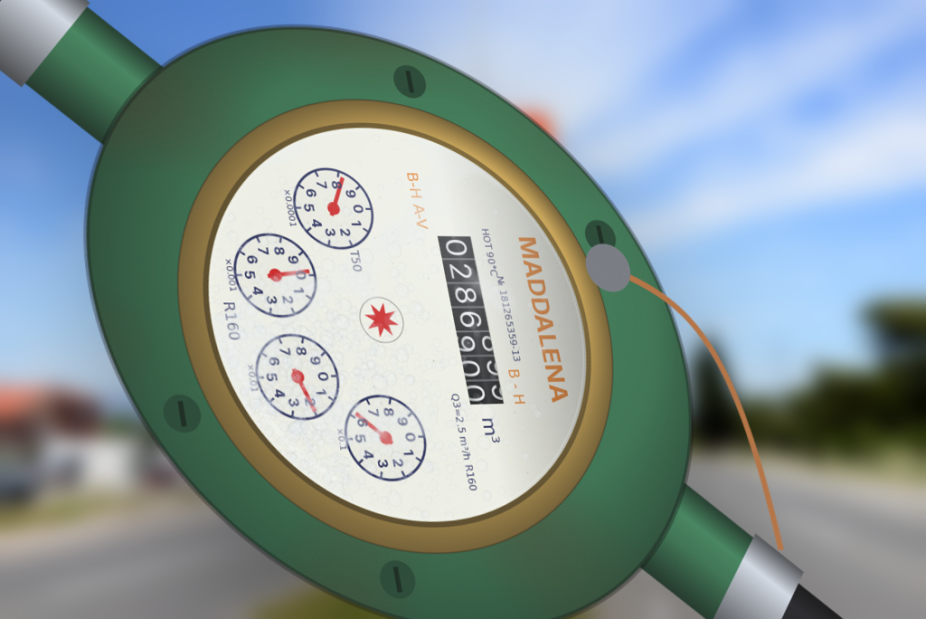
286899.6198 m³
